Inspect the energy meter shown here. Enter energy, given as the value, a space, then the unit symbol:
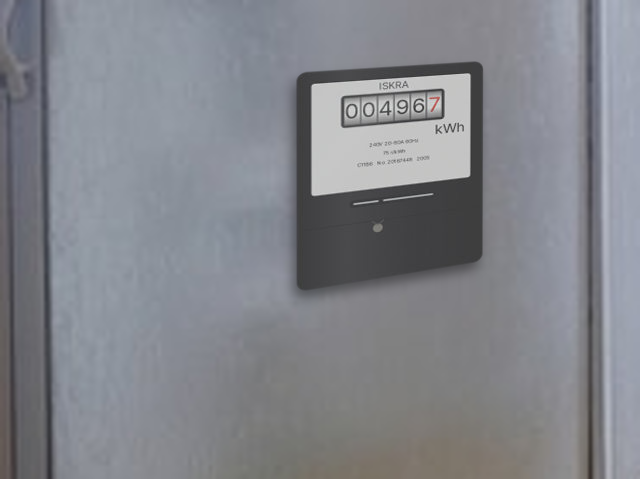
496.7 kWh
